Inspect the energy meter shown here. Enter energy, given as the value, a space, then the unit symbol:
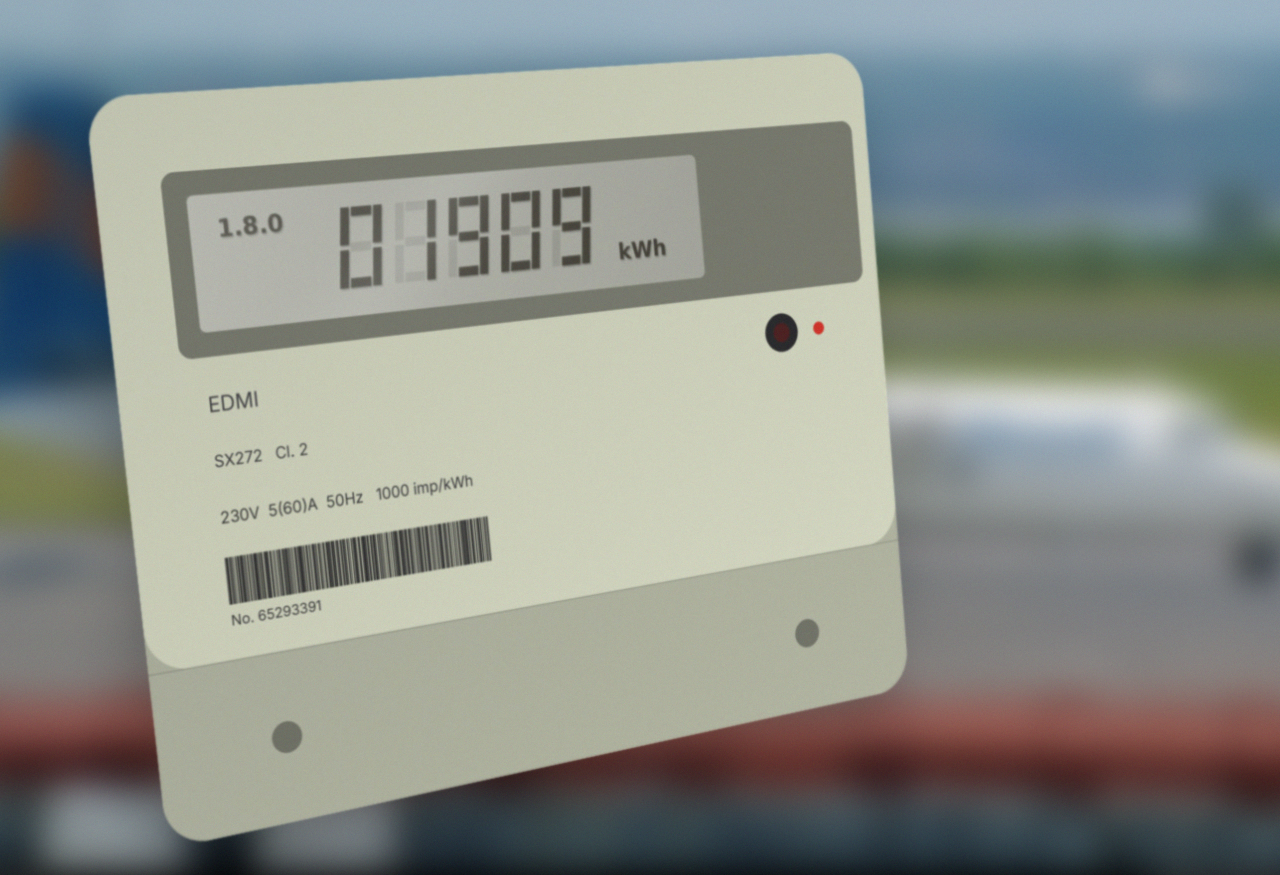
1909 kWh
